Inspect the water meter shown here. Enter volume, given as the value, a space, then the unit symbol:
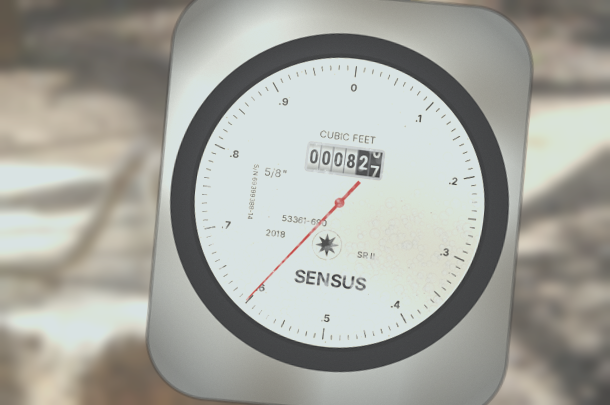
826.60 ft³
